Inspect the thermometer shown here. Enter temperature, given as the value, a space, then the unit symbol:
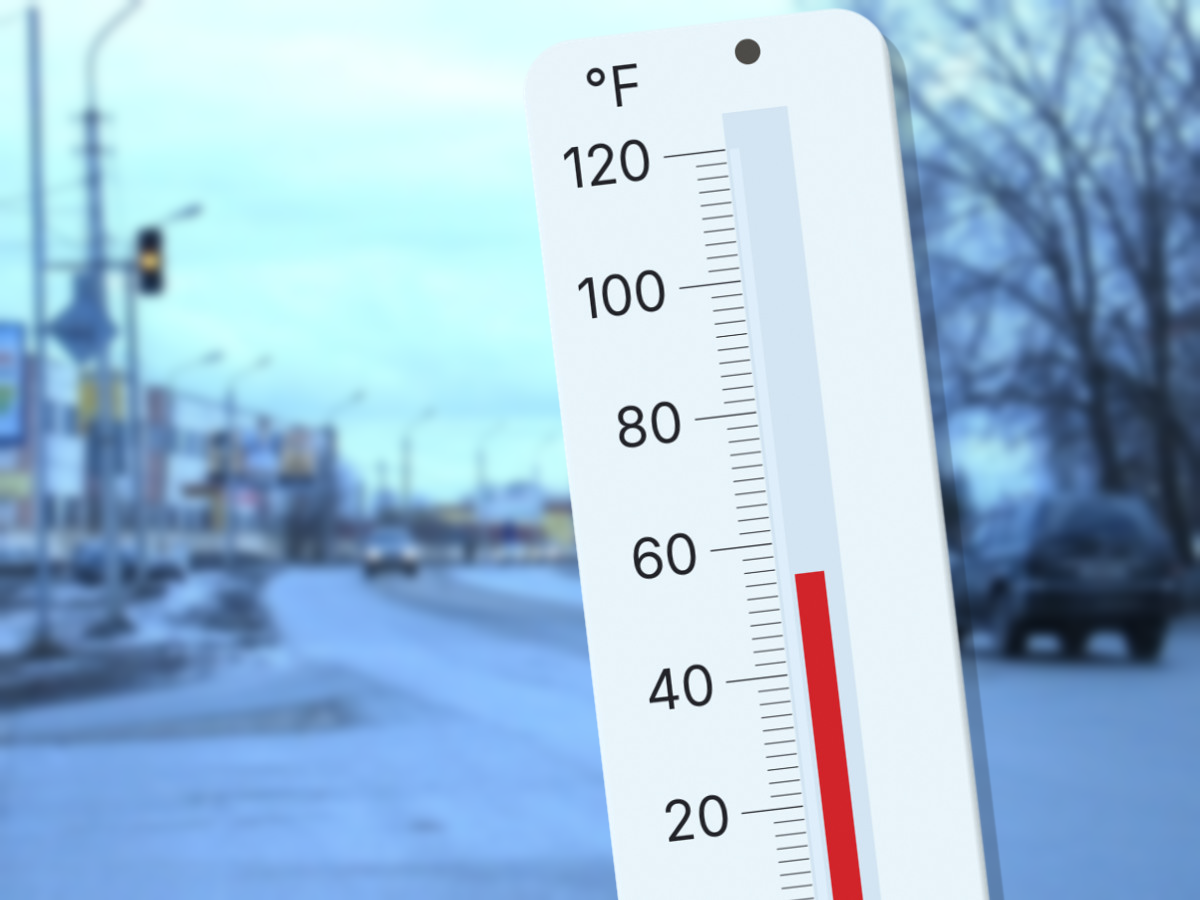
55 °F
